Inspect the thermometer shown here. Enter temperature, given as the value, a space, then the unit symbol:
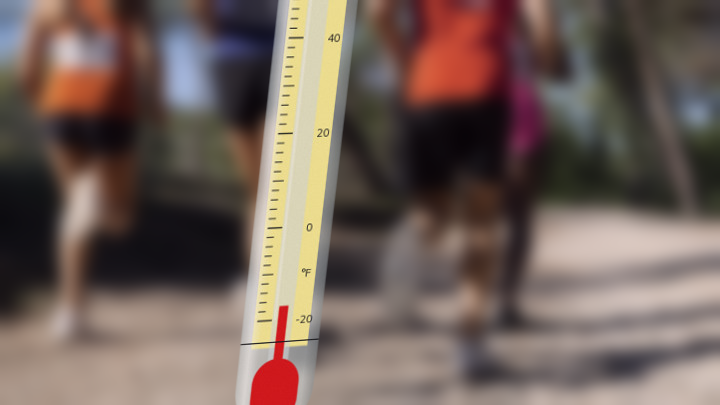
-17 °F
